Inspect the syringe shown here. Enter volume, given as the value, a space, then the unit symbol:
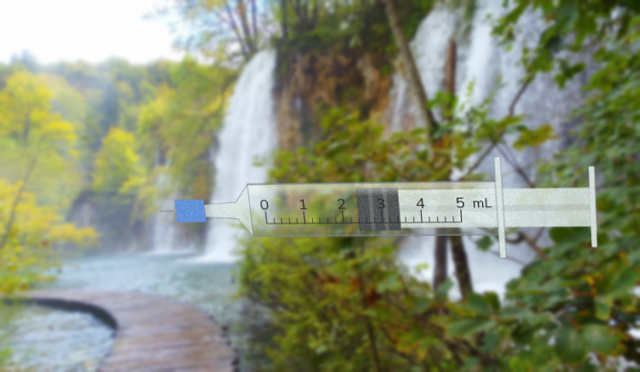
2.4 mL
